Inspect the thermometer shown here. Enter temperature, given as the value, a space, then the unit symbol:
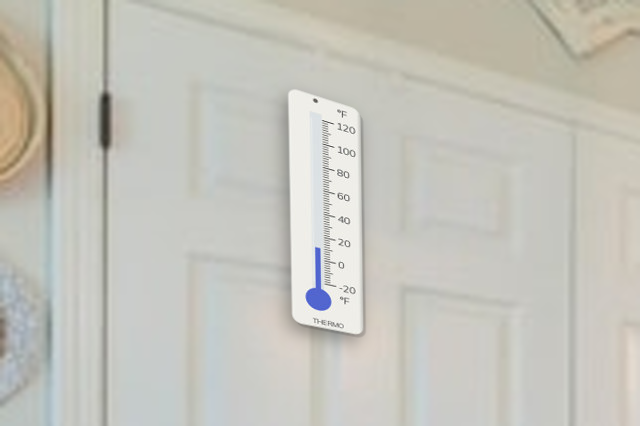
10 °F
